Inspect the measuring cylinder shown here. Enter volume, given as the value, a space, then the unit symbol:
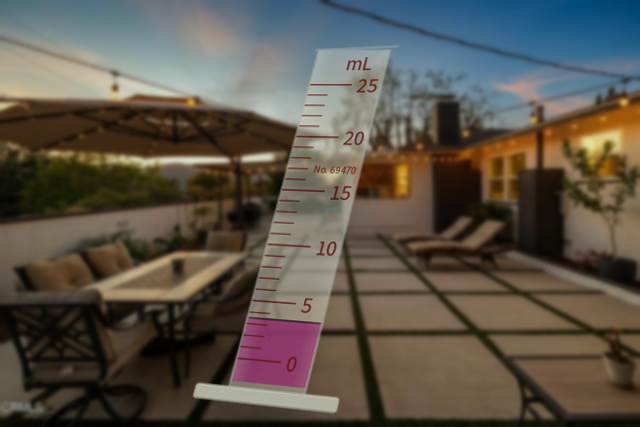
3.5 mL
